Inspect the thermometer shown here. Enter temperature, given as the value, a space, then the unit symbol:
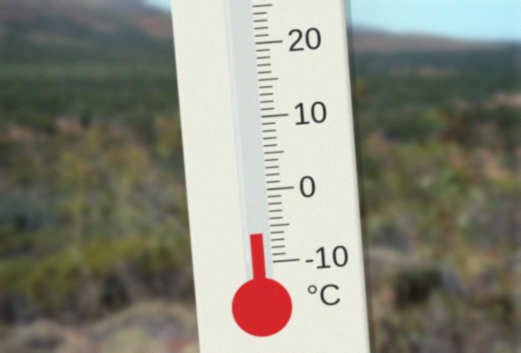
-6 °C
